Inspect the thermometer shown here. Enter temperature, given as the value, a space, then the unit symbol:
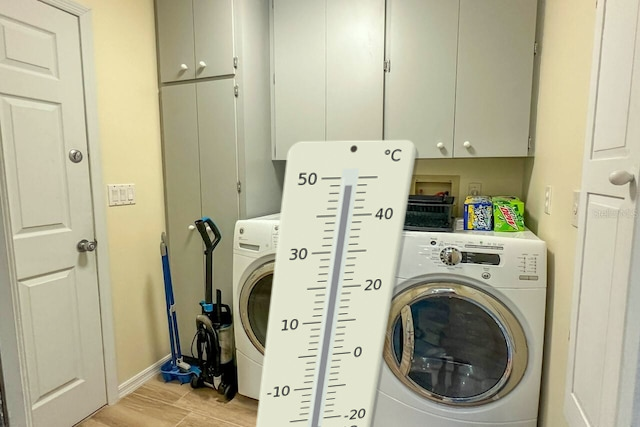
48 °C
